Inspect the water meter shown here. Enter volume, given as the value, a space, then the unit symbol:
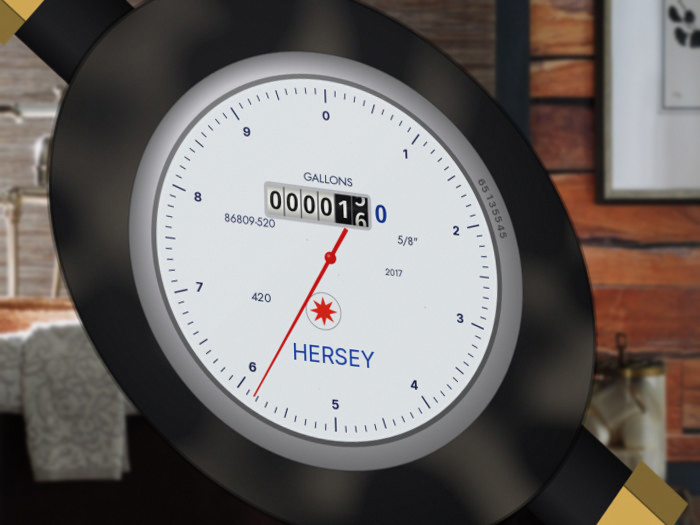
155.8 gal
